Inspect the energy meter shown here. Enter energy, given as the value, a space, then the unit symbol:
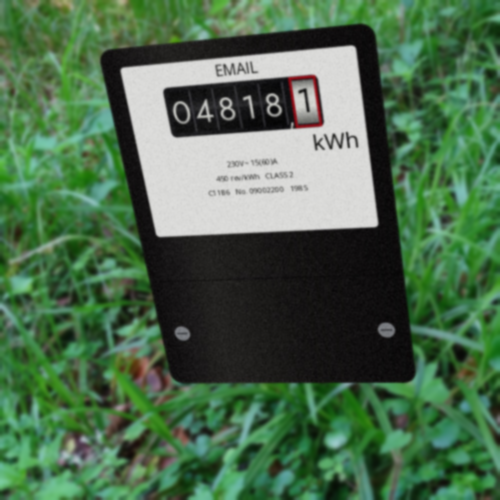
4818.1 kWh
